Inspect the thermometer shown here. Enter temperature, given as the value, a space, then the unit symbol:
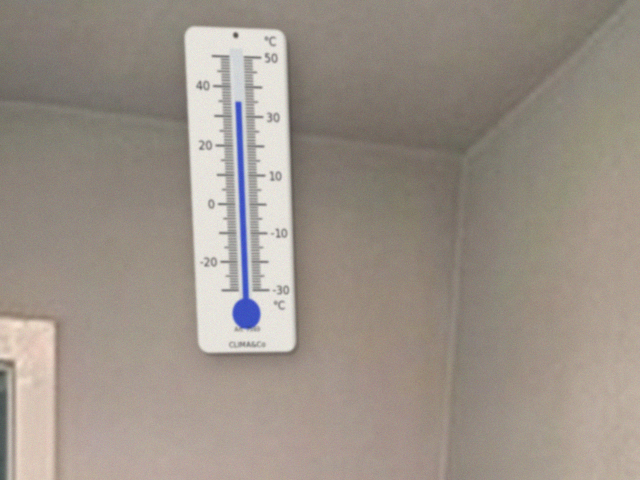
35 °C
